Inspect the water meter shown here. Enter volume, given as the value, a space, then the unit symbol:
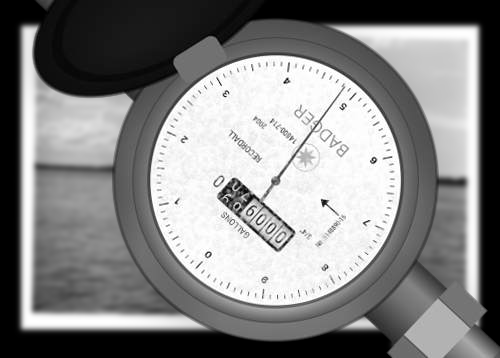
9694.8 gal
